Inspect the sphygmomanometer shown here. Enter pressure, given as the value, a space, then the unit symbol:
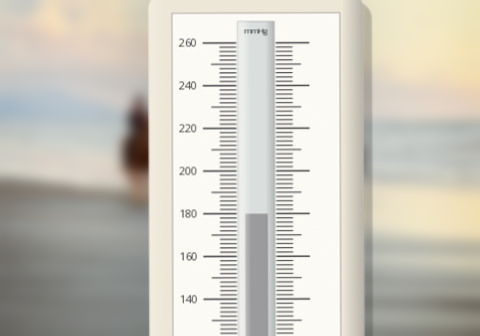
180 mmHg
